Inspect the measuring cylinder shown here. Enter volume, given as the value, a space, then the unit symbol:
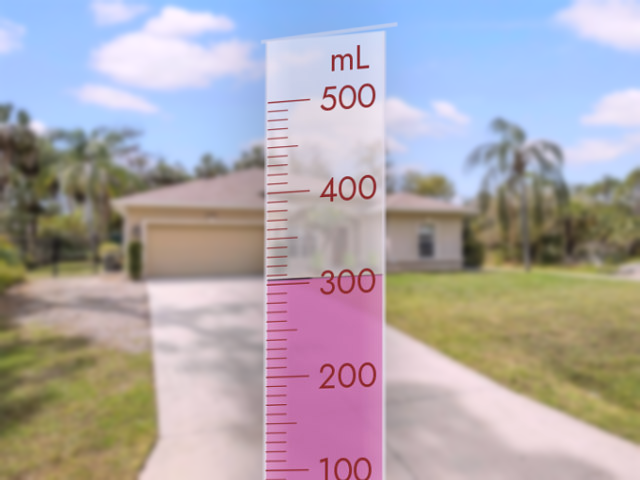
305 mL
